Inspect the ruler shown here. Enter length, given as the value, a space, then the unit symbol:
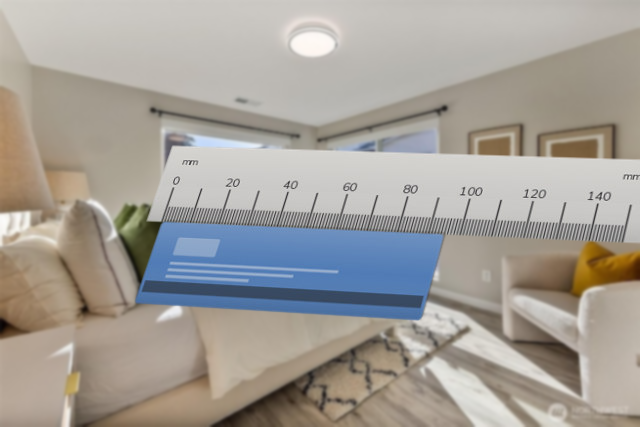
95 mm
